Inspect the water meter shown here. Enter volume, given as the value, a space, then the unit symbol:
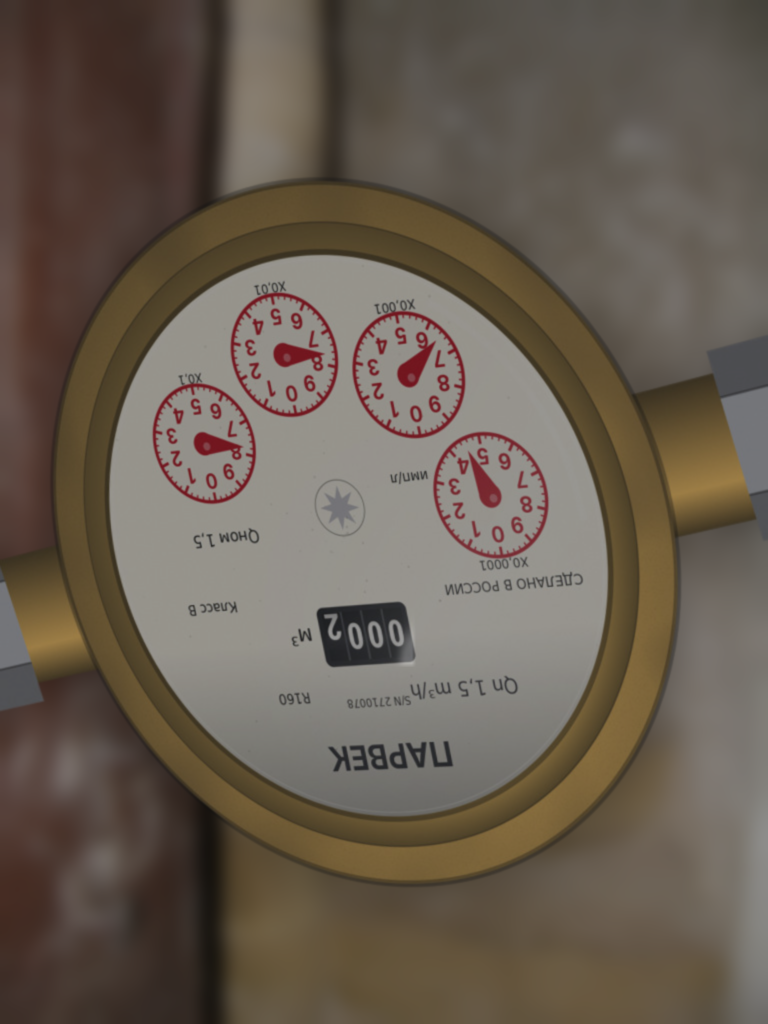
1.7764 m³
